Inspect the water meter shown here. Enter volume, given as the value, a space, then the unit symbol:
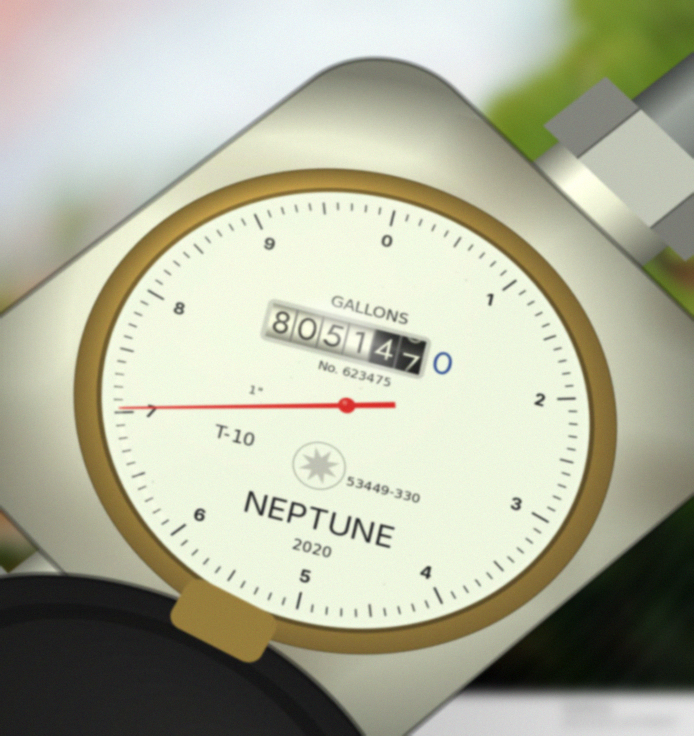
8051467.0 gal
